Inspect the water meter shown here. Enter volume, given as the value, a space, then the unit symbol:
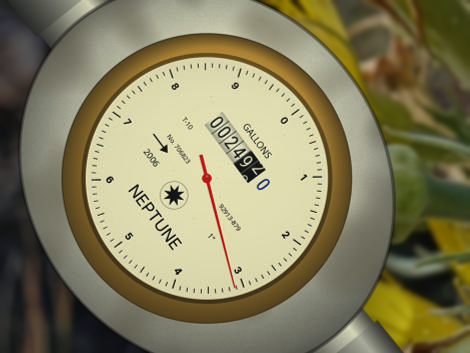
24923.1 gal
